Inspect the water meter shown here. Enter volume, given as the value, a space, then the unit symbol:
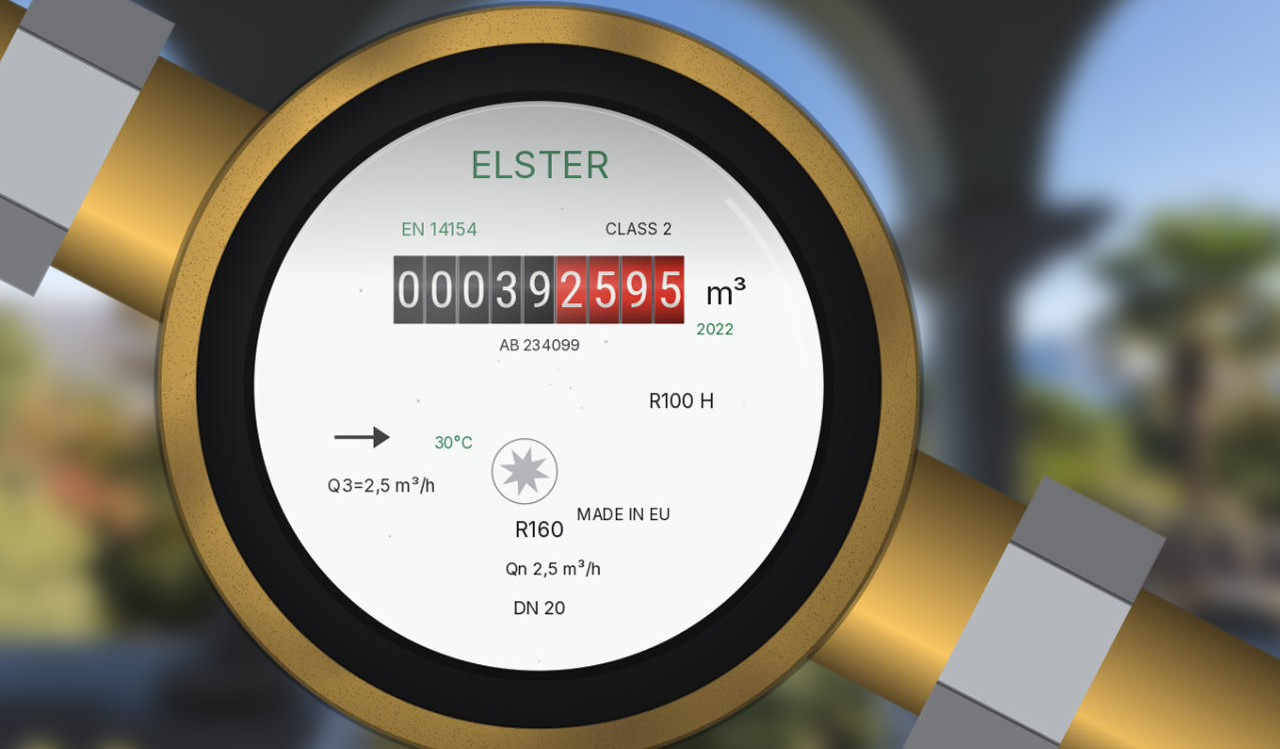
39.2595 m³
